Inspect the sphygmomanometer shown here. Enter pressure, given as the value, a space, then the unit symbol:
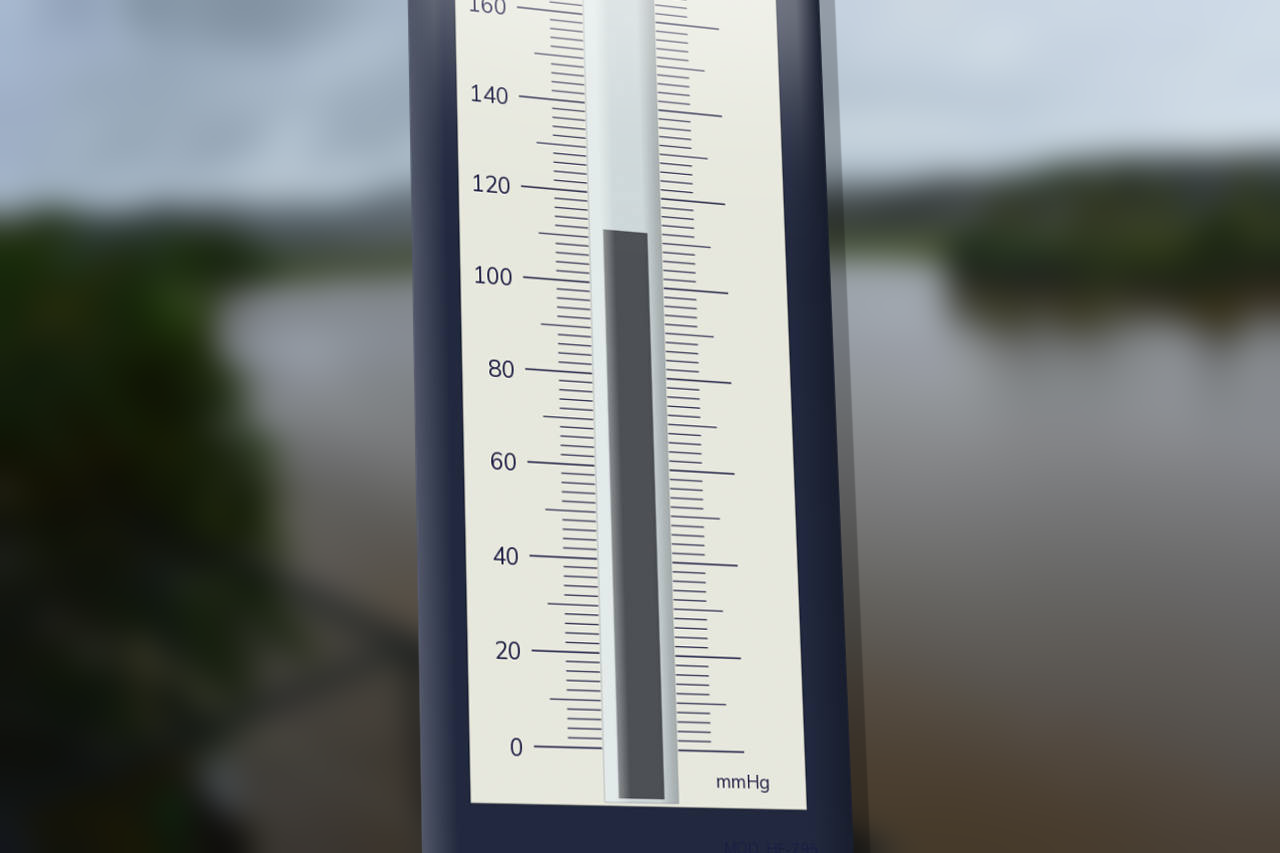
112 mmHg
